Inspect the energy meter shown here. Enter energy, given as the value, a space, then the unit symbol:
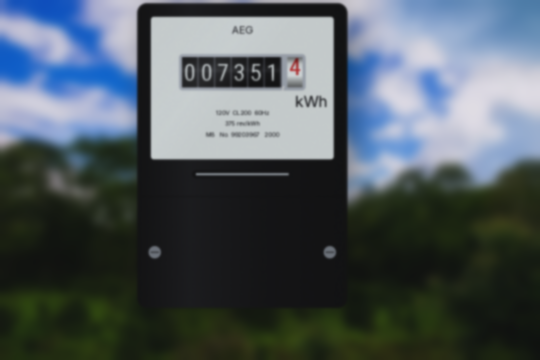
7351.4 kWh
